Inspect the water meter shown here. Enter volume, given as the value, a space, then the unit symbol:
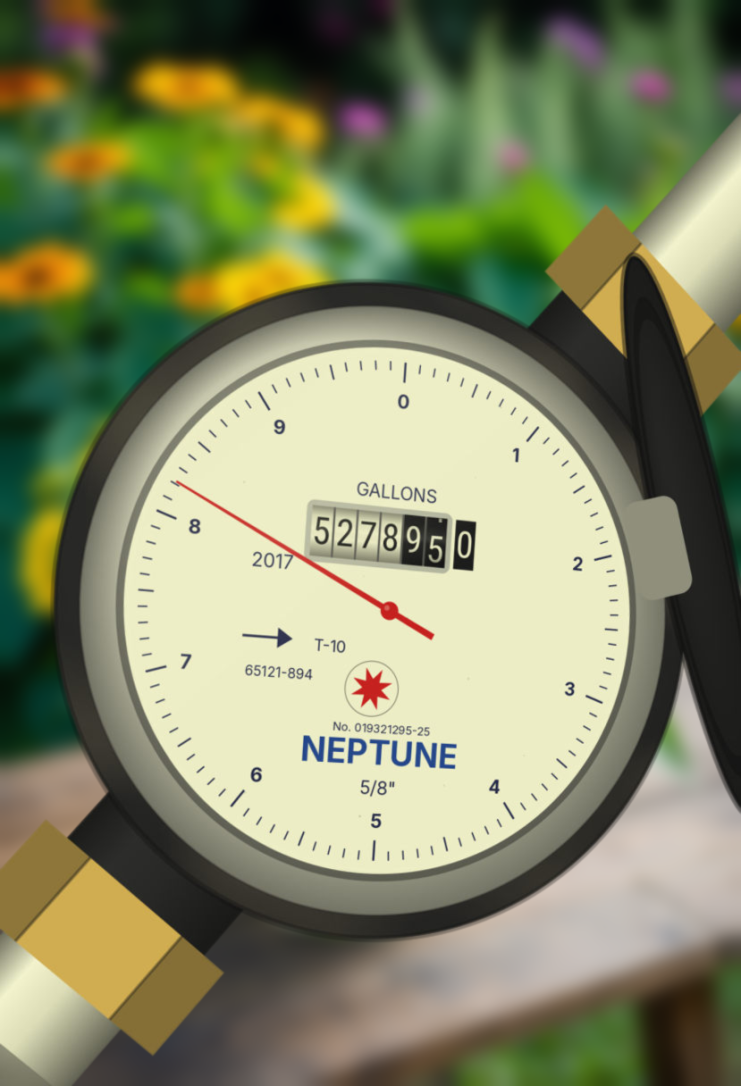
5278948.2 gal
